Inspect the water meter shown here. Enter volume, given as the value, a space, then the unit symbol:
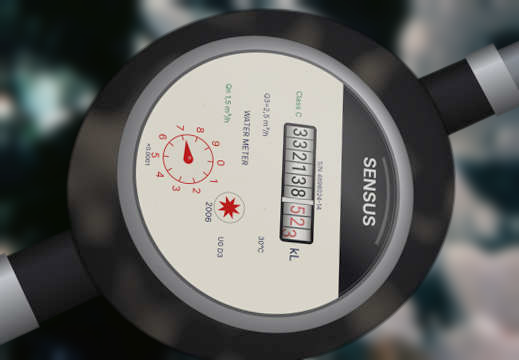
332138.5227 kL
